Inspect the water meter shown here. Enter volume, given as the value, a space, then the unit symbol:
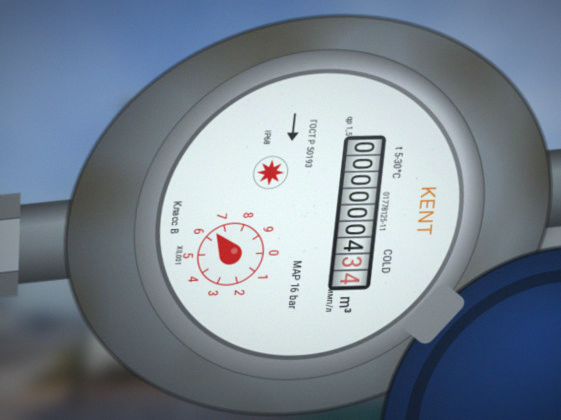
4.346 m³
